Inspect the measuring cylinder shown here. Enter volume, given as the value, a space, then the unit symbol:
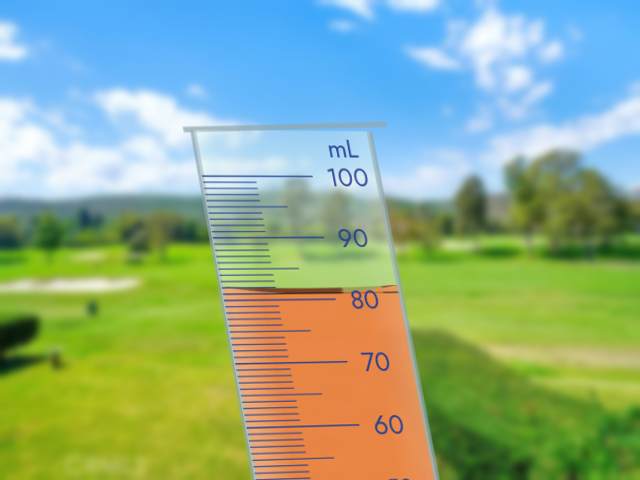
81 mL
